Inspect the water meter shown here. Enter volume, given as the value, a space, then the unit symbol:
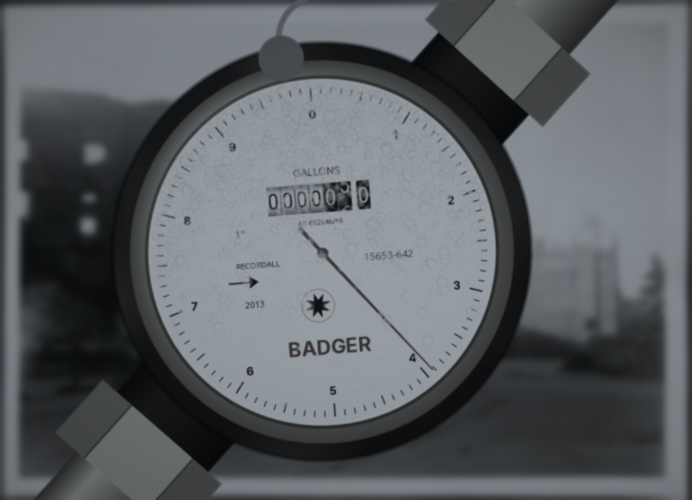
53.9 gal
